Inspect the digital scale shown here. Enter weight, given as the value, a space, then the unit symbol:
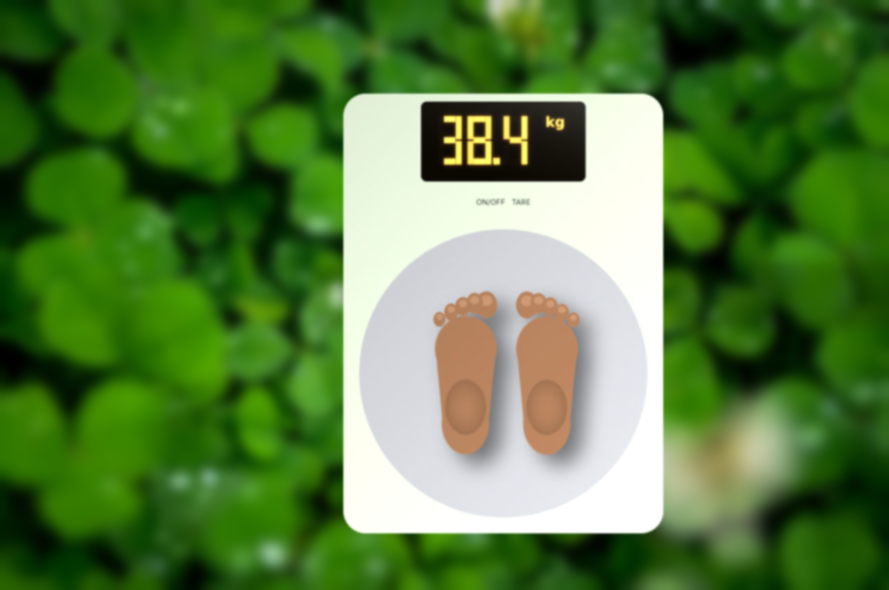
38.4 kg
